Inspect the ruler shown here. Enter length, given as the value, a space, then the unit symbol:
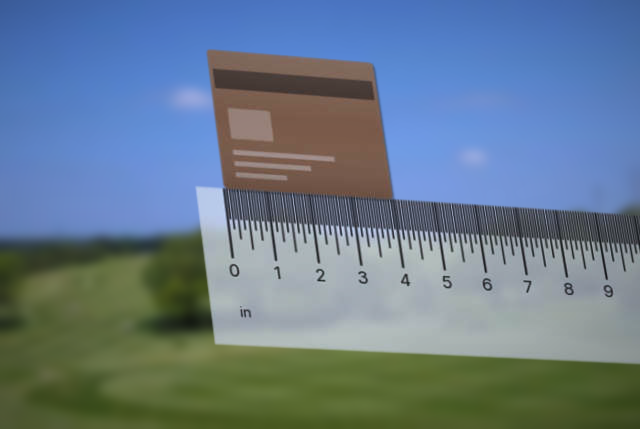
4 in
